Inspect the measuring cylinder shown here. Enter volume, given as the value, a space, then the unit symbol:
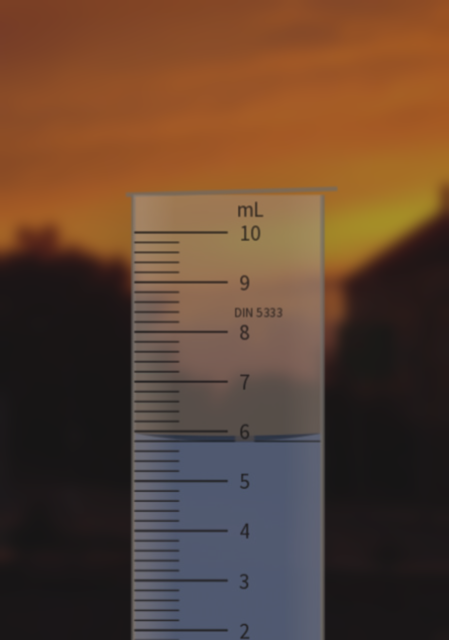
5.8 mL
